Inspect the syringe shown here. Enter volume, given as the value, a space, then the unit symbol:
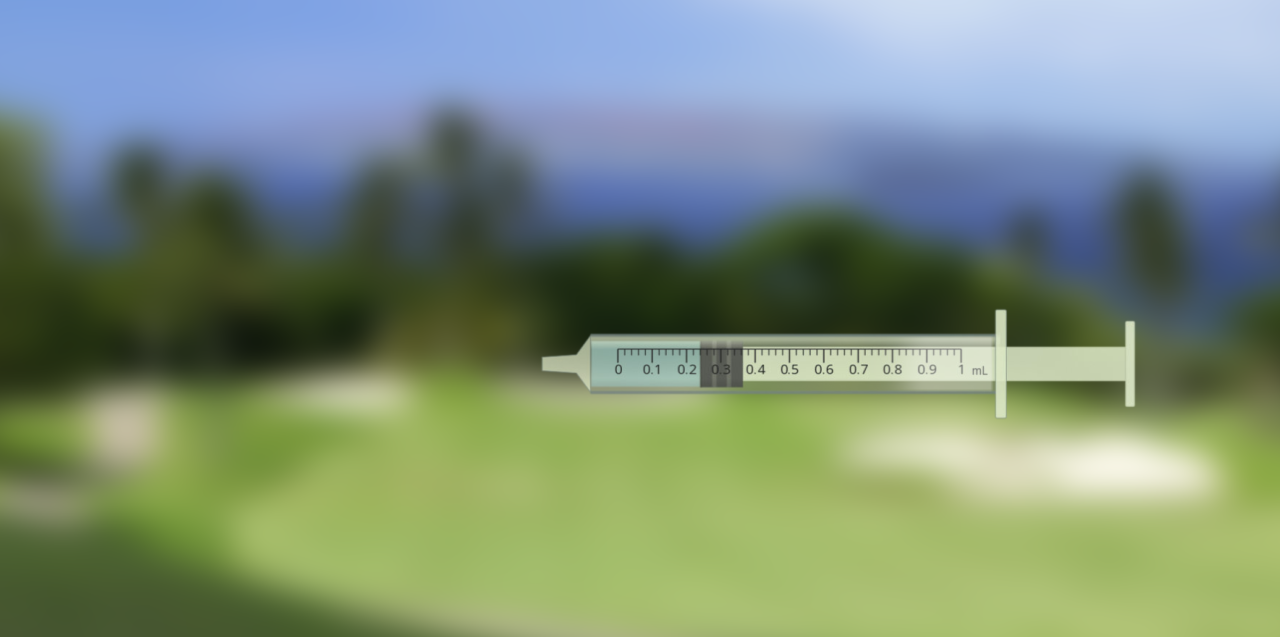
0.24 mL
